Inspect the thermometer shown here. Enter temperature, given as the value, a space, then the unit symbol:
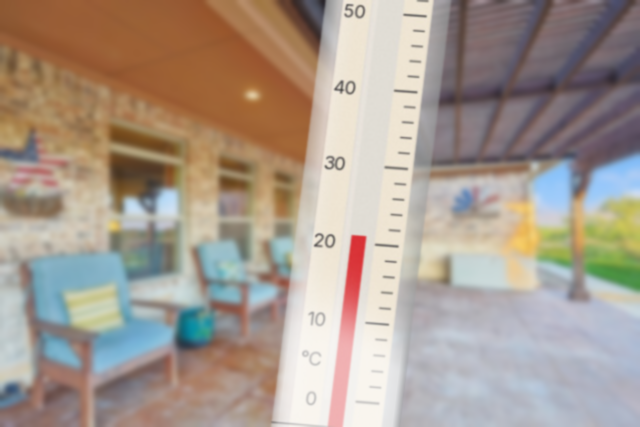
21 °C
